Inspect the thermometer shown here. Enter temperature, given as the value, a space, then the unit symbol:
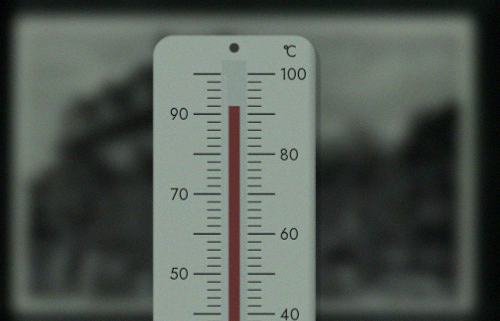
92 °C
